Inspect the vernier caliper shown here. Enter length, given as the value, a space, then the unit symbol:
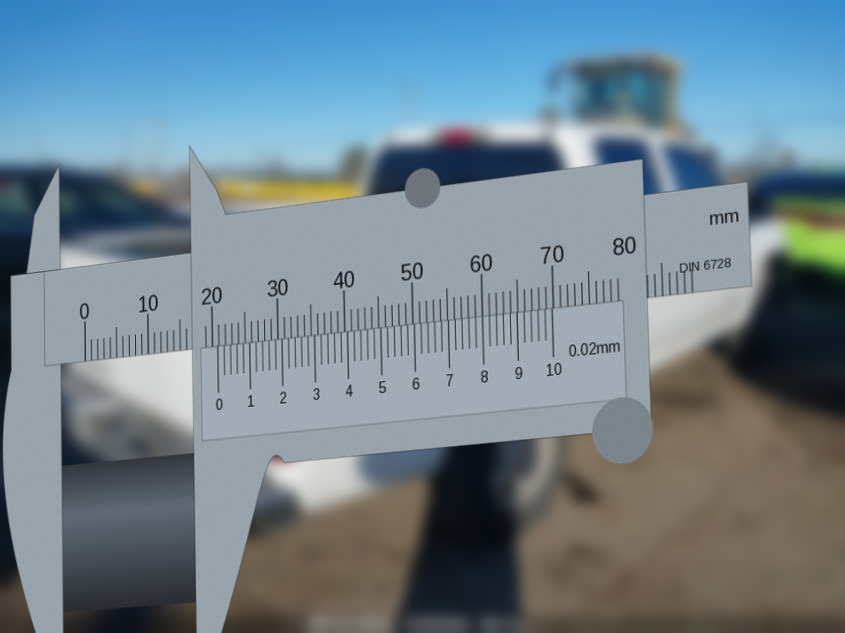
20.8 mm
